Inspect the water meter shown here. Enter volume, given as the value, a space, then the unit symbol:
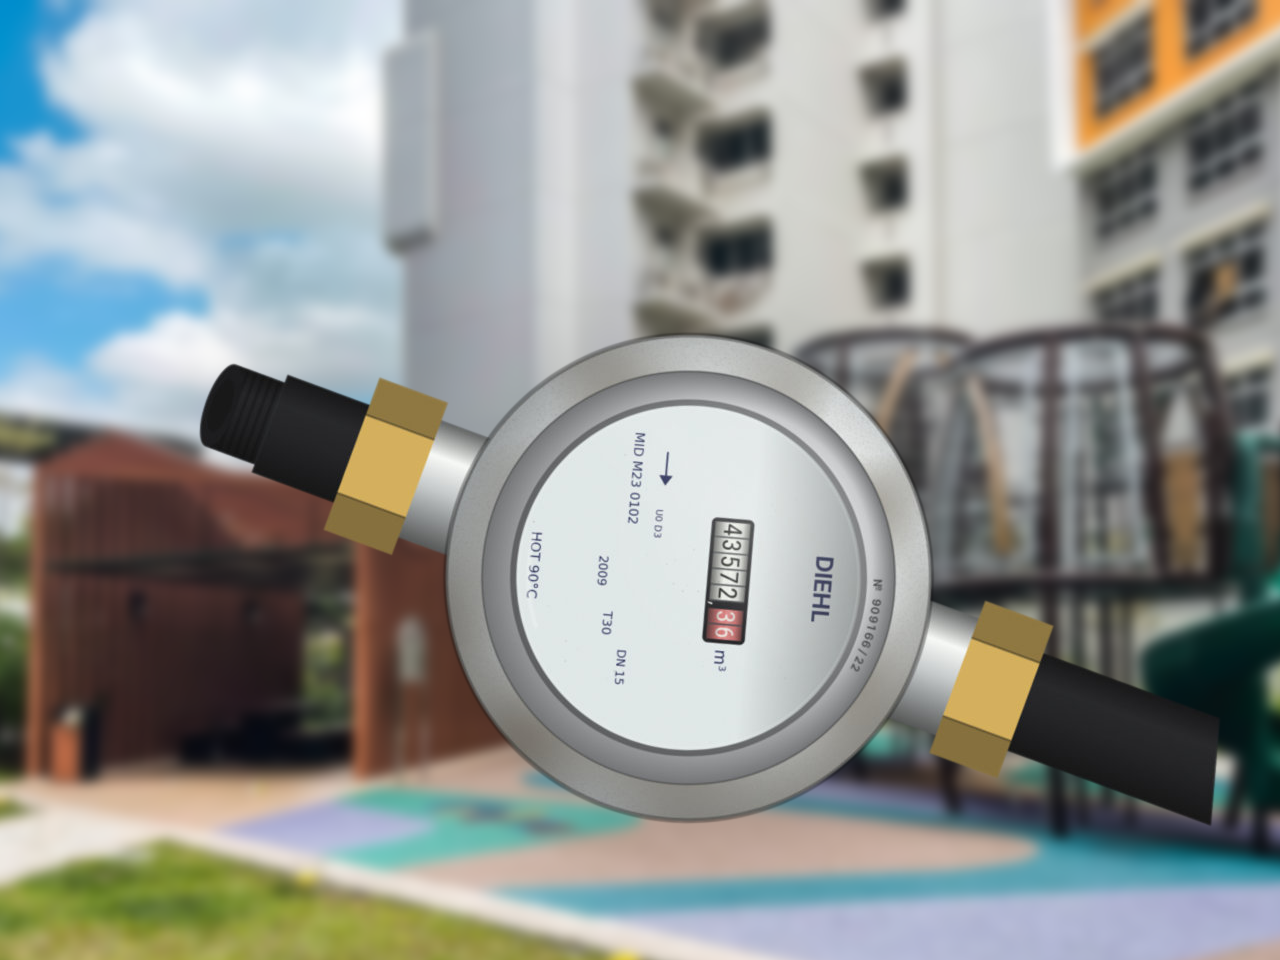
43572.36 m³
